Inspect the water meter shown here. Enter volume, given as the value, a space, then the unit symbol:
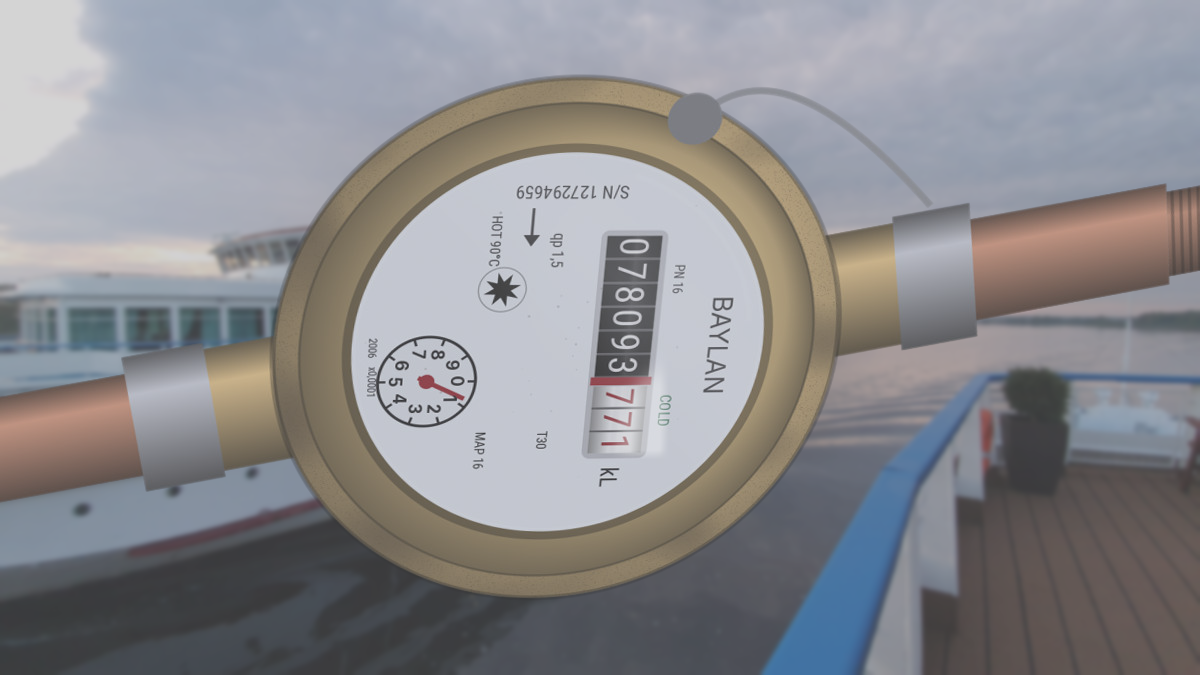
78093.7710 kL
